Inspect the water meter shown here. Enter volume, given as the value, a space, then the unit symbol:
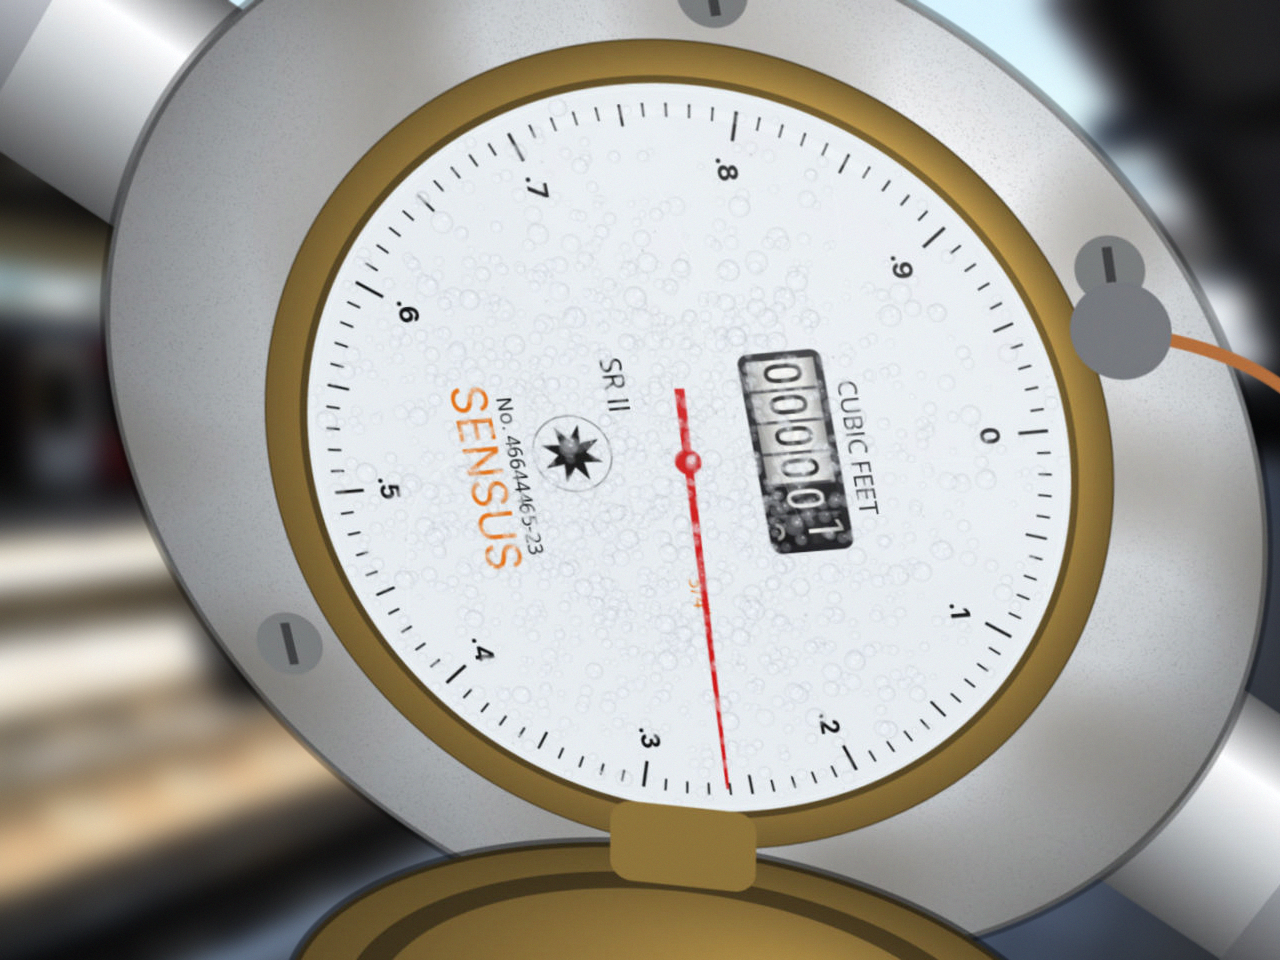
1.26 ft³
